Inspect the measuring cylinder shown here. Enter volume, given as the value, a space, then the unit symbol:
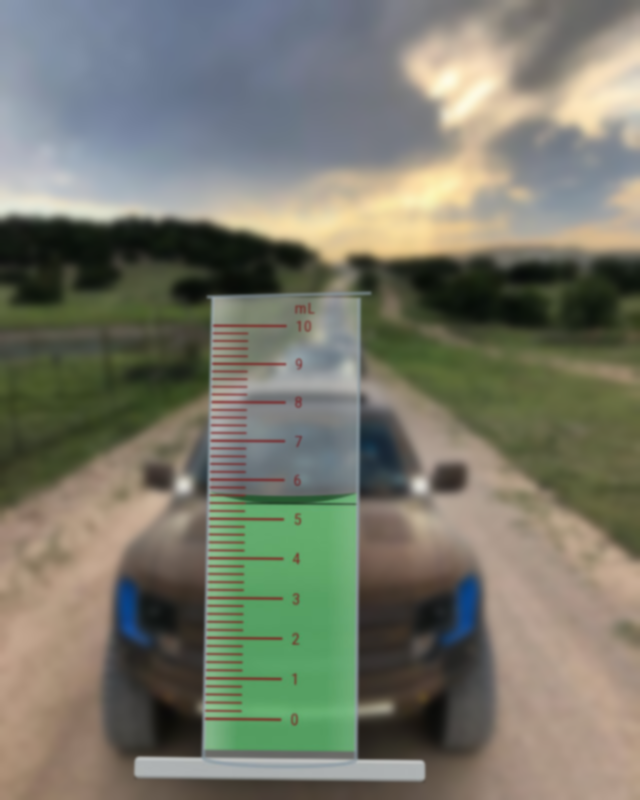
5.4 mL
